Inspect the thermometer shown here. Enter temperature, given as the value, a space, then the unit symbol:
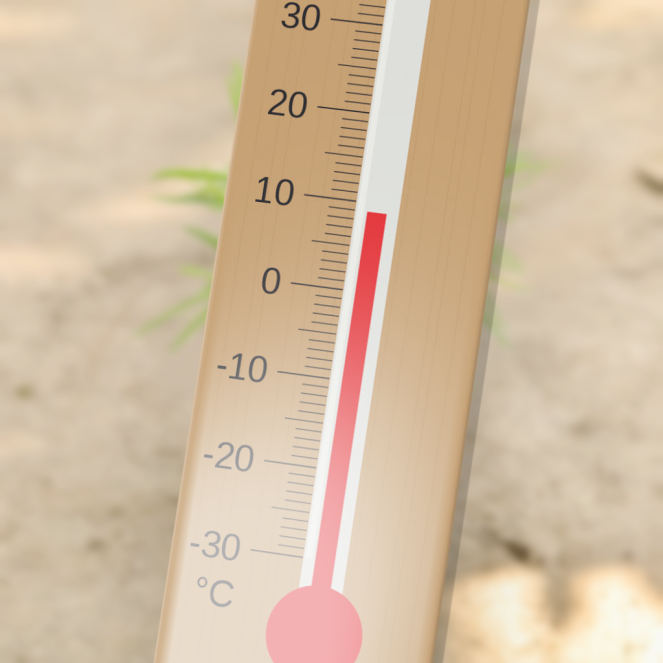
9 °C
